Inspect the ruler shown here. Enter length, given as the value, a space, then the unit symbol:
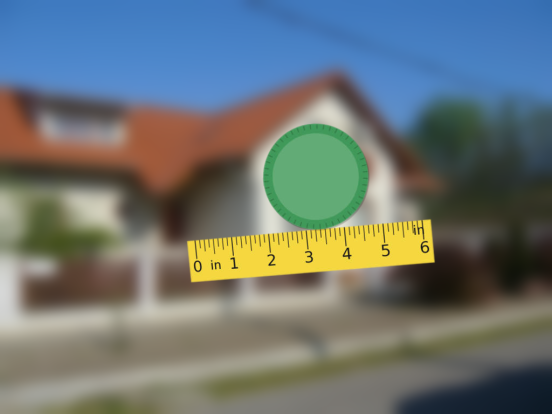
2.75 in
